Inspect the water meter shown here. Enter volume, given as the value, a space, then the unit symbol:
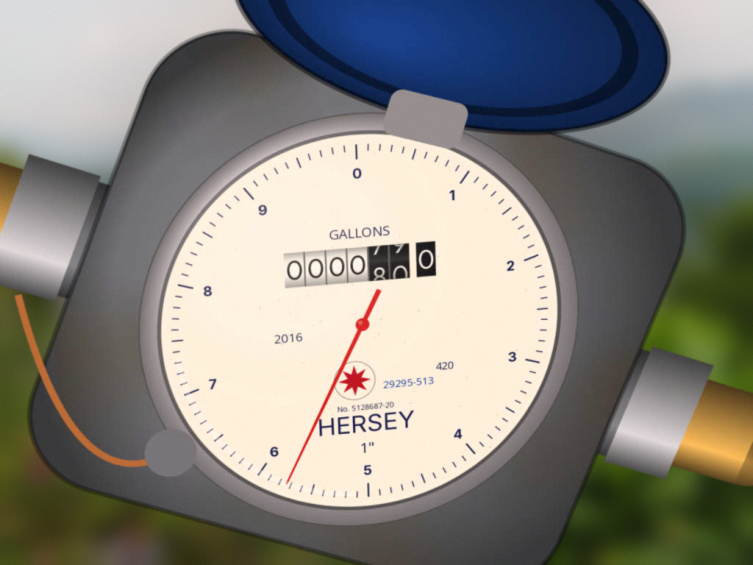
795.7 gal
